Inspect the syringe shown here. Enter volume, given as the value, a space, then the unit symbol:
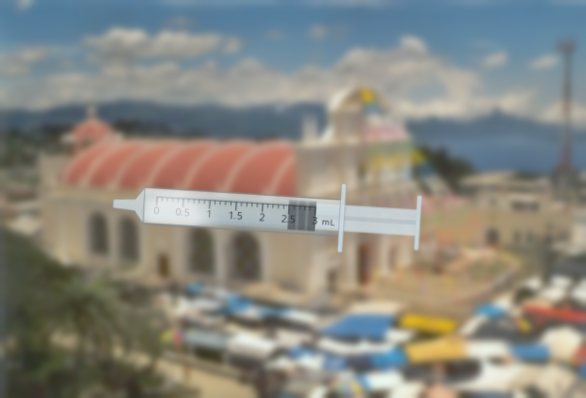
2.5 mL
